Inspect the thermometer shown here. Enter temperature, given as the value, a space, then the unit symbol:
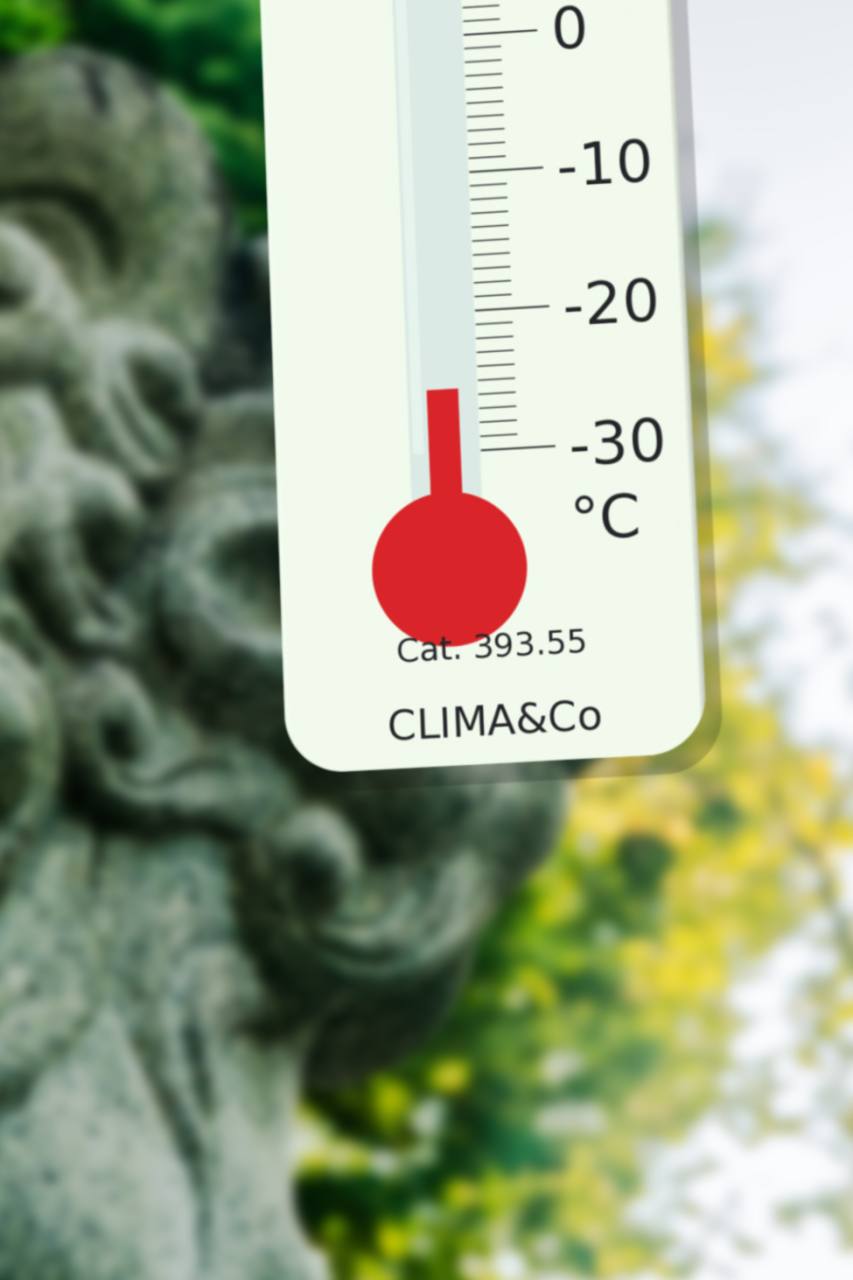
-25.5 °C
